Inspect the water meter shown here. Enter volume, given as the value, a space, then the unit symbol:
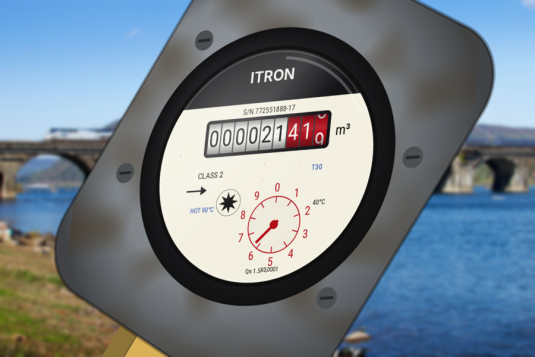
21.4186 m³
